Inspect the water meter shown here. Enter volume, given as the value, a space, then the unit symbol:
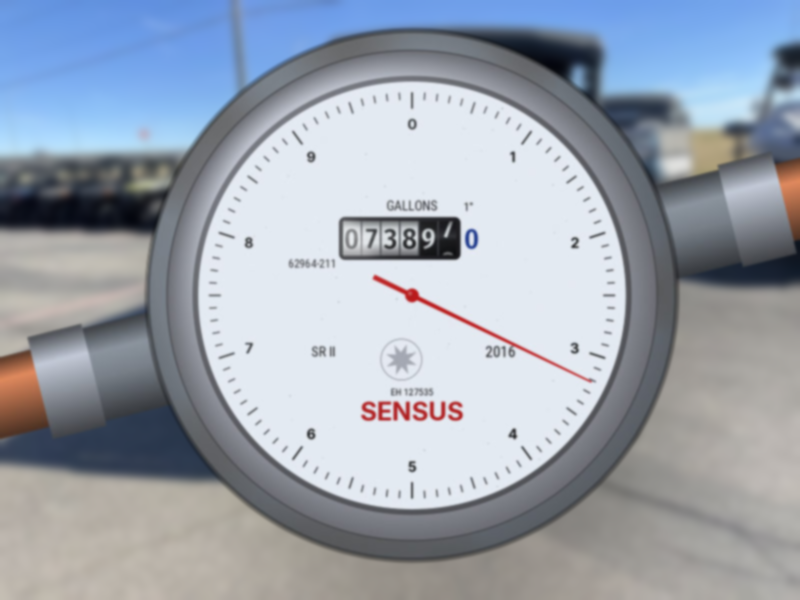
738973.2 gal
